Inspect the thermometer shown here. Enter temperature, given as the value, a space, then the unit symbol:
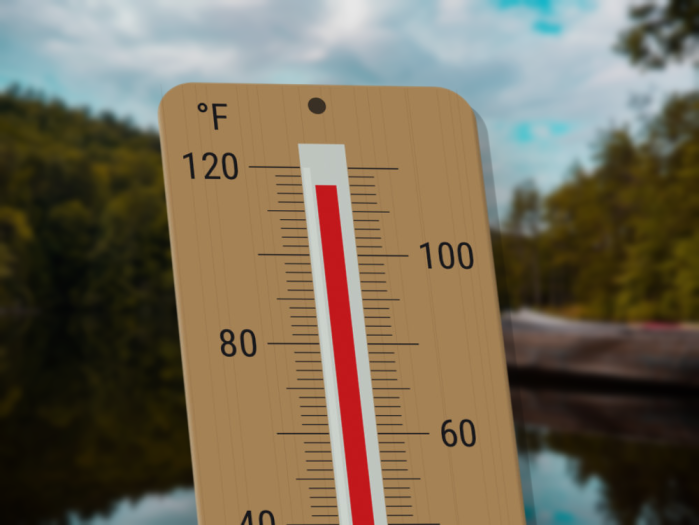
116 °F
